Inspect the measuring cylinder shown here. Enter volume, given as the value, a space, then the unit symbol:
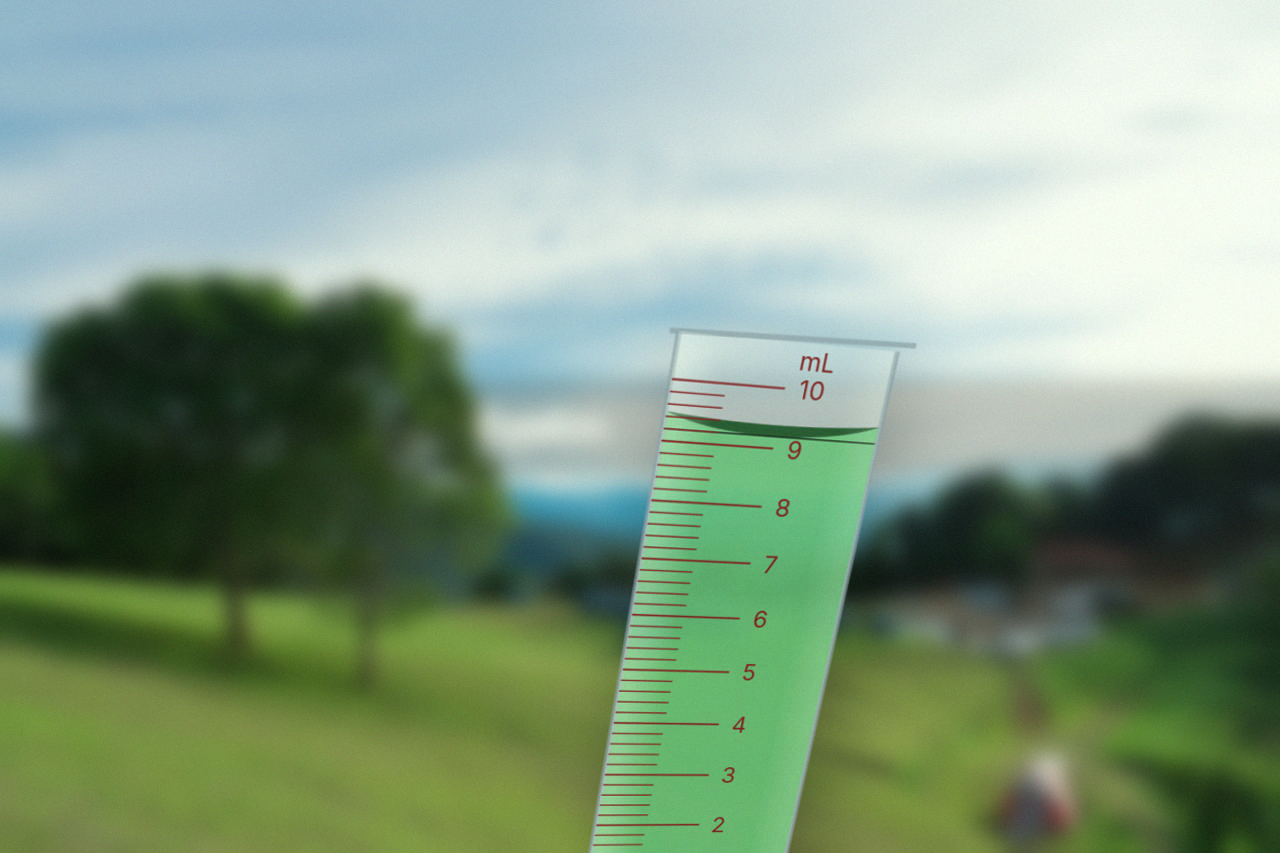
9.2 mL
